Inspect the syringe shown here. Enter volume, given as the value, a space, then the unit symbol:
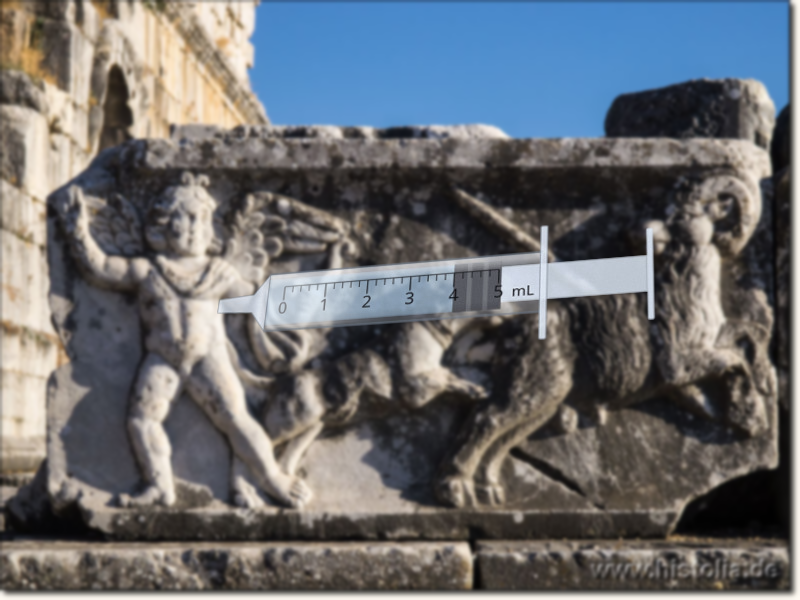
4 mL
